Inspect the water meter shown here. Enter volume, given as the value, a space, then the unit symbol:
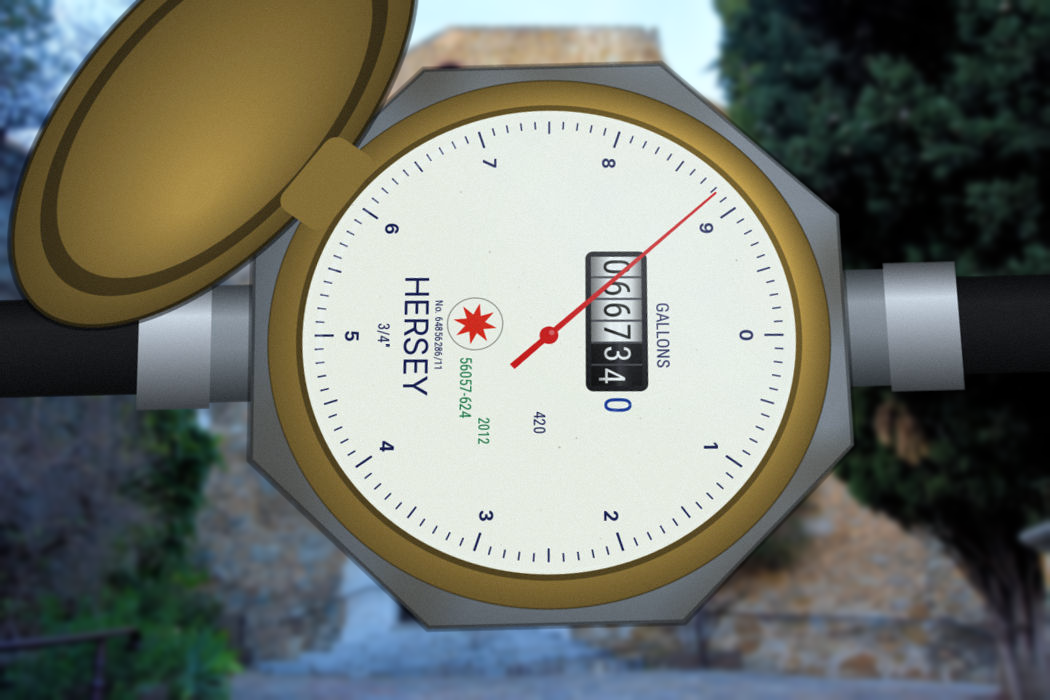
667338.8 gal
